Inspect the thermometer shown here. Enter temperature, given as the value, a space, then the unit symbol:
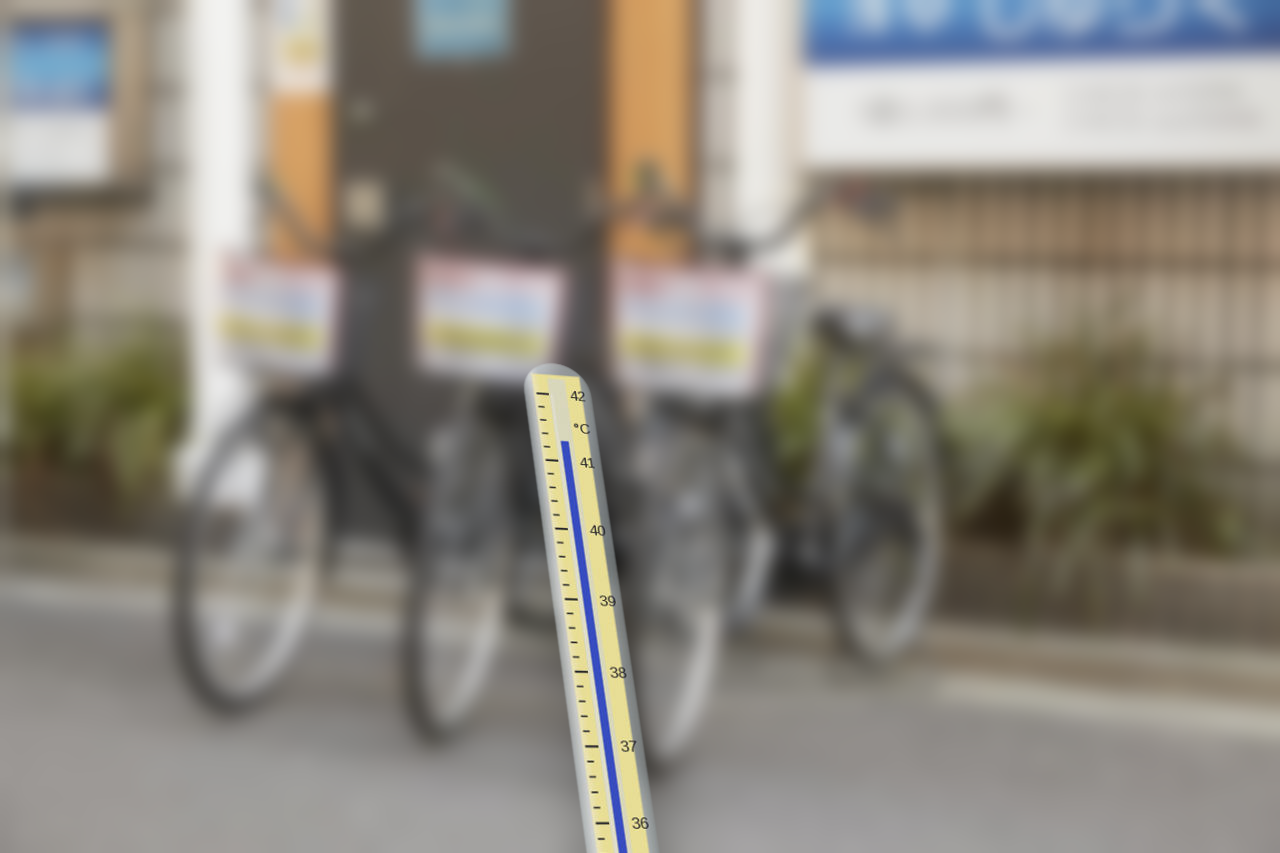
41.3 °C
